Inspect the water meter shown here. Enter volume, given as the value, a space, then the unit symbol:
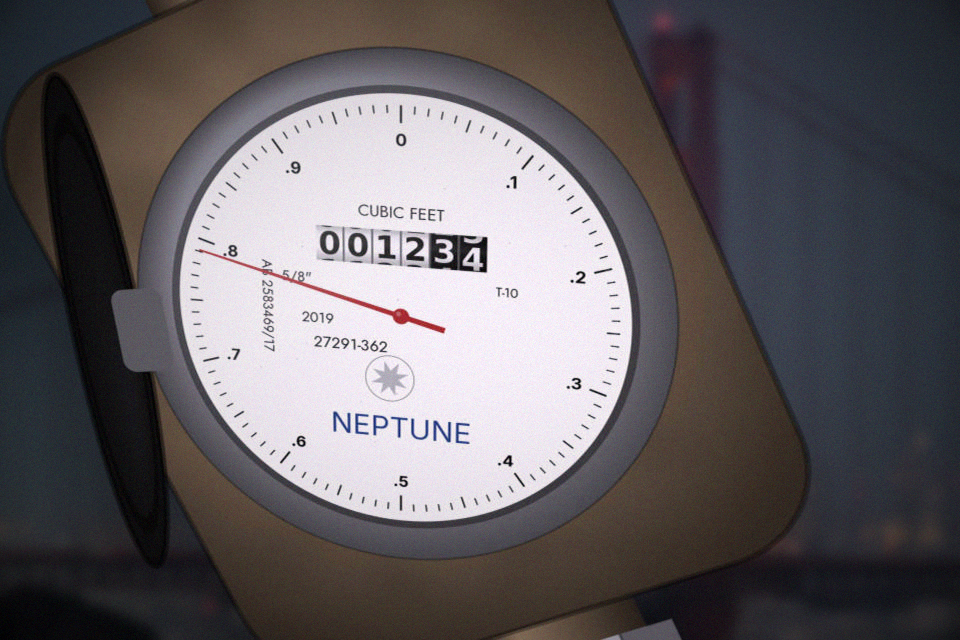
1233.79 ft³
